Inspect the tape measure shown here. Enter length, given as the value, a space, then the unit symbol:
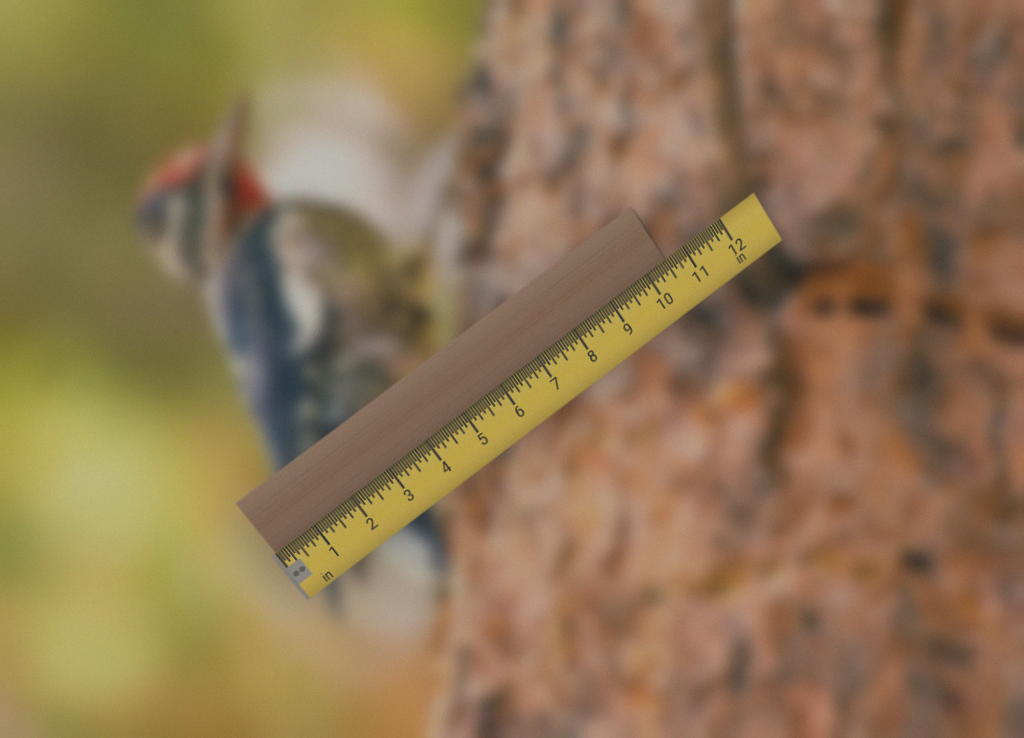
10.5 in
